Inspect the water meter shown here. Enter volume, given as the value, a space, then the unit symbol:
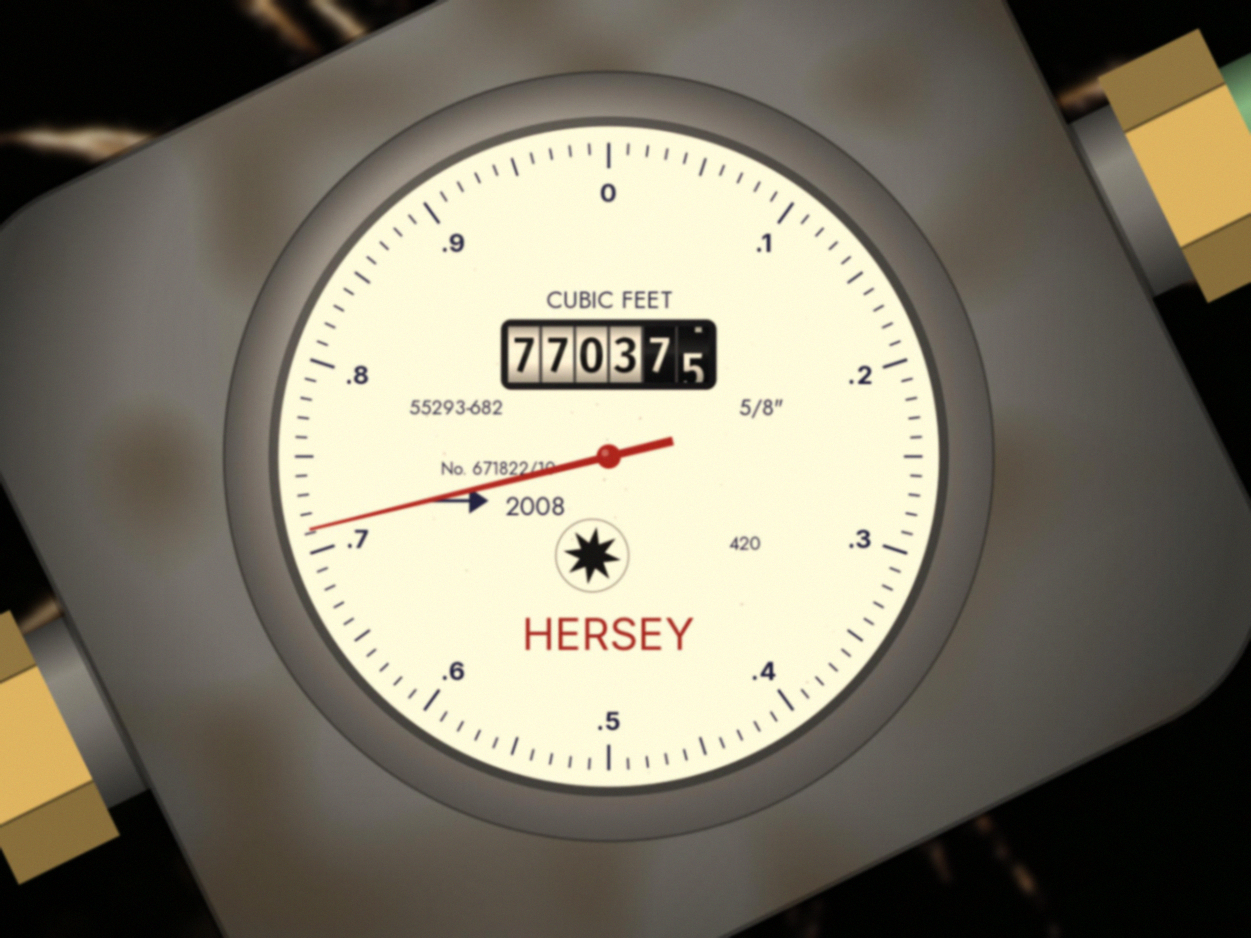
770374.71 ft³
